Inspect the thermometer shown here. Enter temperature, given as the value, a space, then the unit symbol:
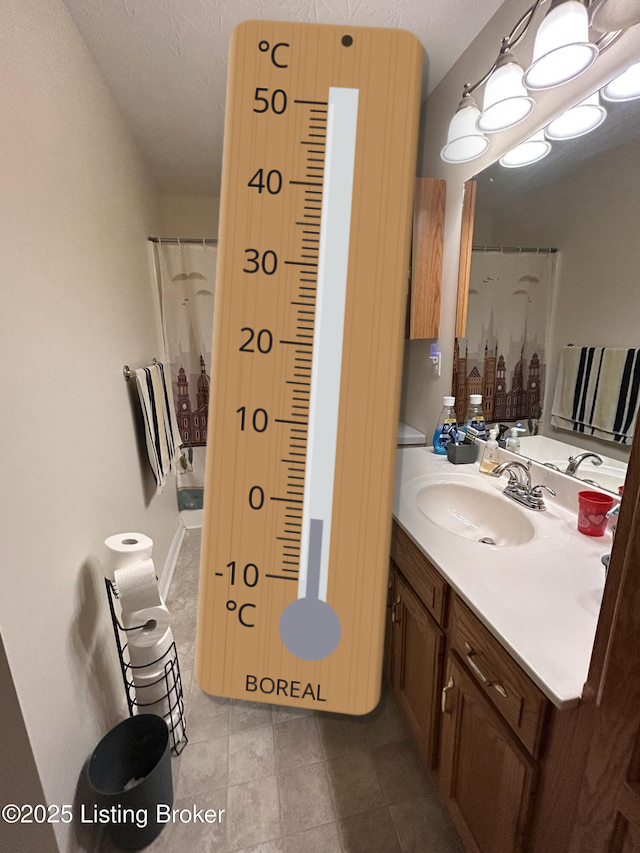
-2 °C
